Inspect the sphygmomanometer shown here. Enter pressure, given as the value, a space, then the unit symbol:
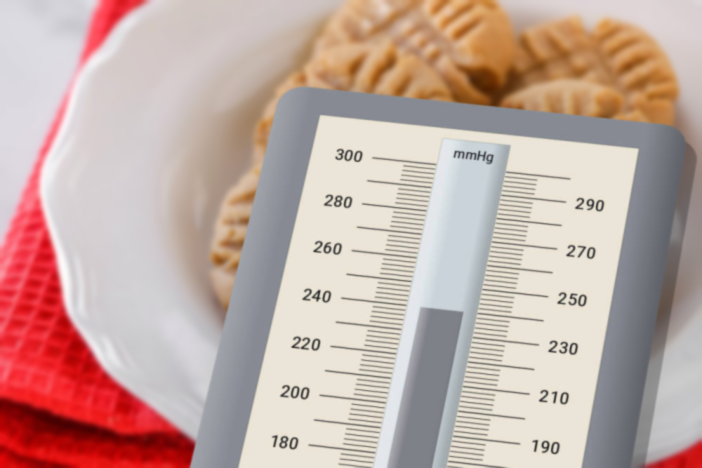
240 mmHg
